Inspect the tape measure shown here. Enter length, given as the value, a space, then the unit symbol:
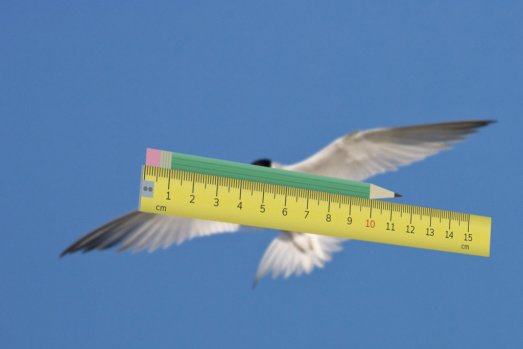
11.5 cm
